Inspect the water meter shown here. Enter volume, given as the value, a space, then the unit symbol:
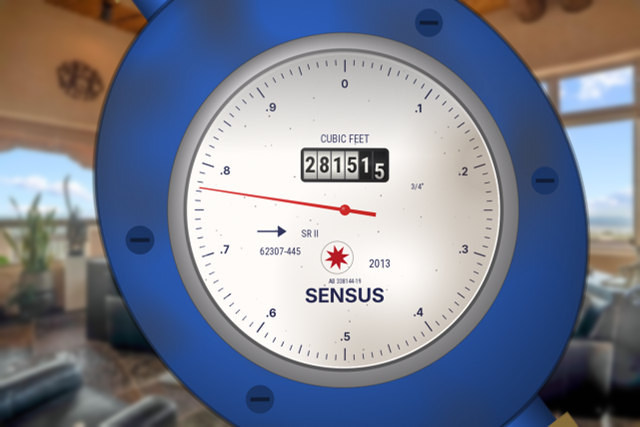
281514.77 ft³
